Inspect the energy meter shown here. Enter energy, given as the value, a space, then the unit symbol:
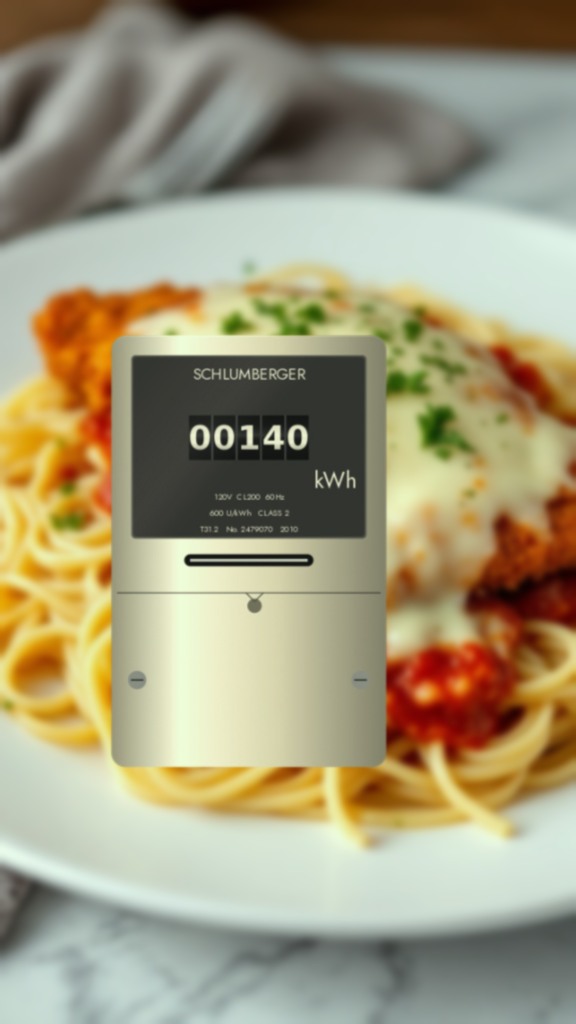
140 kWh
